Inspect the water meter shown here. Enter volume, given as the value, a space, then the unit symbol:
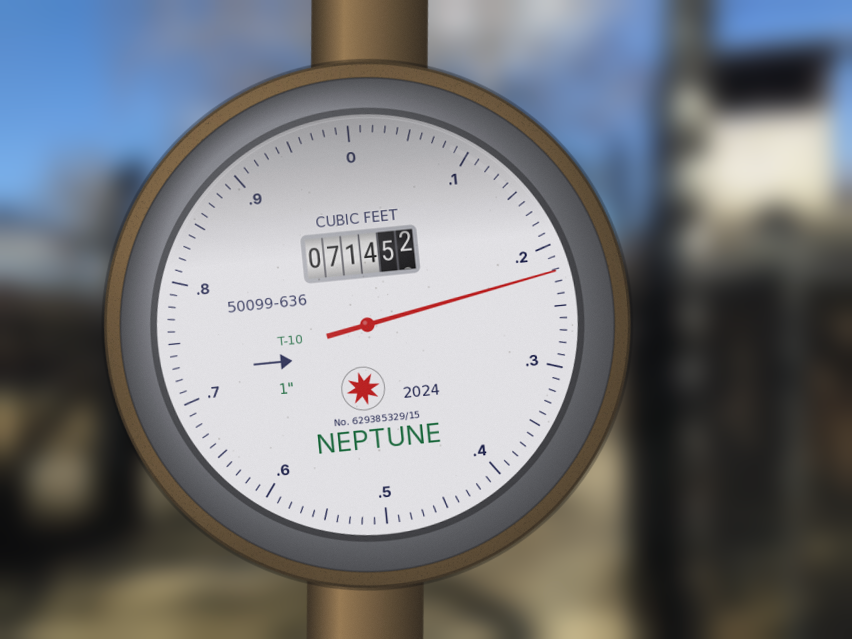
71452.22 ft³
